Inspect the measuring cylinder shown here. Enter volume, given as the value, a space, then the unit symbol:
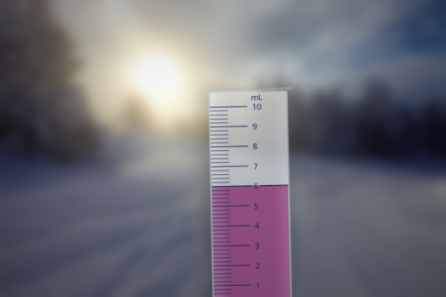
6 mL
